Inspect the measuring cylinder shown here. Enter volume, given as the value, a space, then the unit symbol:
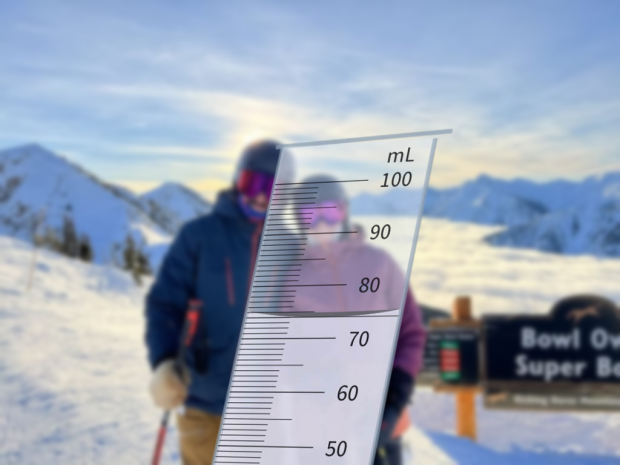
74 mL
